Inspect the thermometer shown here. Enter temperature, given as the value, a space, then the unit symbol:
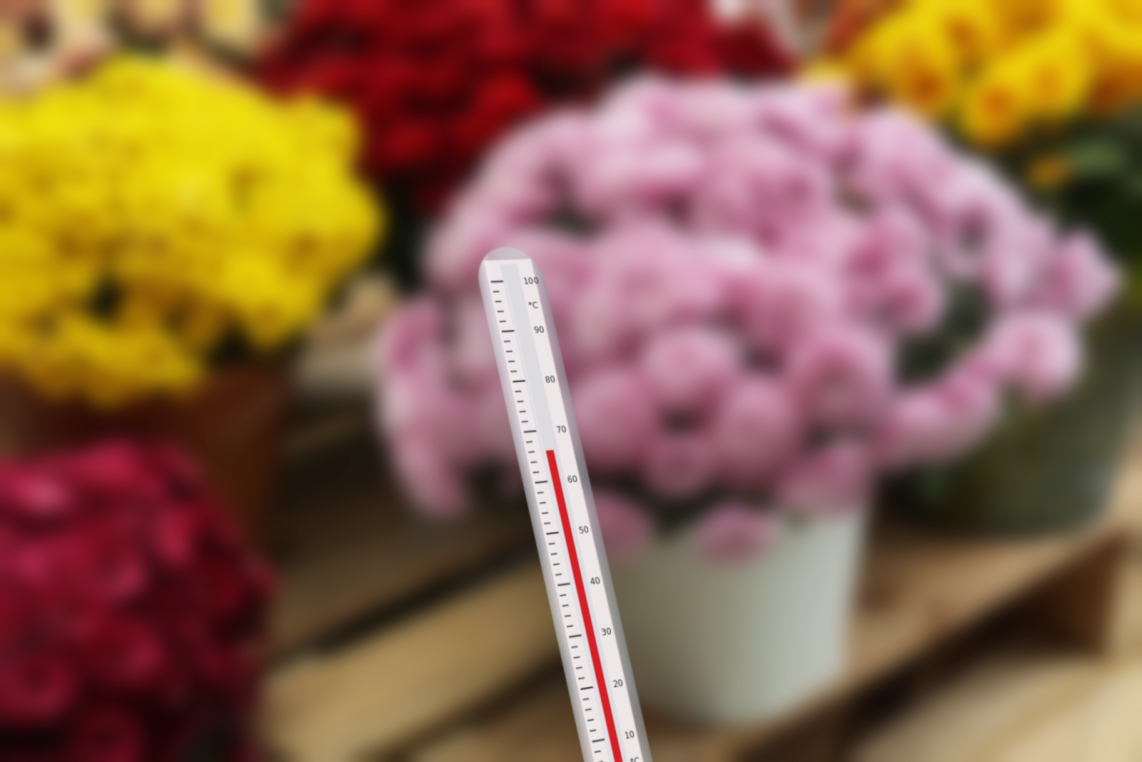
66 °C
